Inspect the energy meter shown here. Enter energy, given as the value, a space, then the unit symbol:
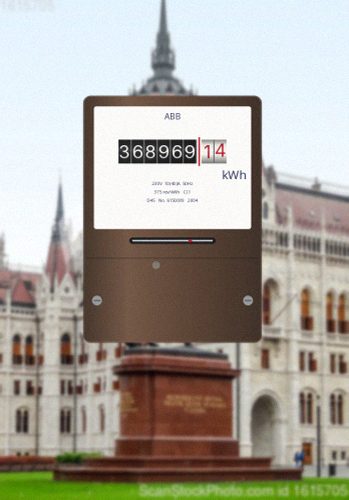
368969.14 kWh
